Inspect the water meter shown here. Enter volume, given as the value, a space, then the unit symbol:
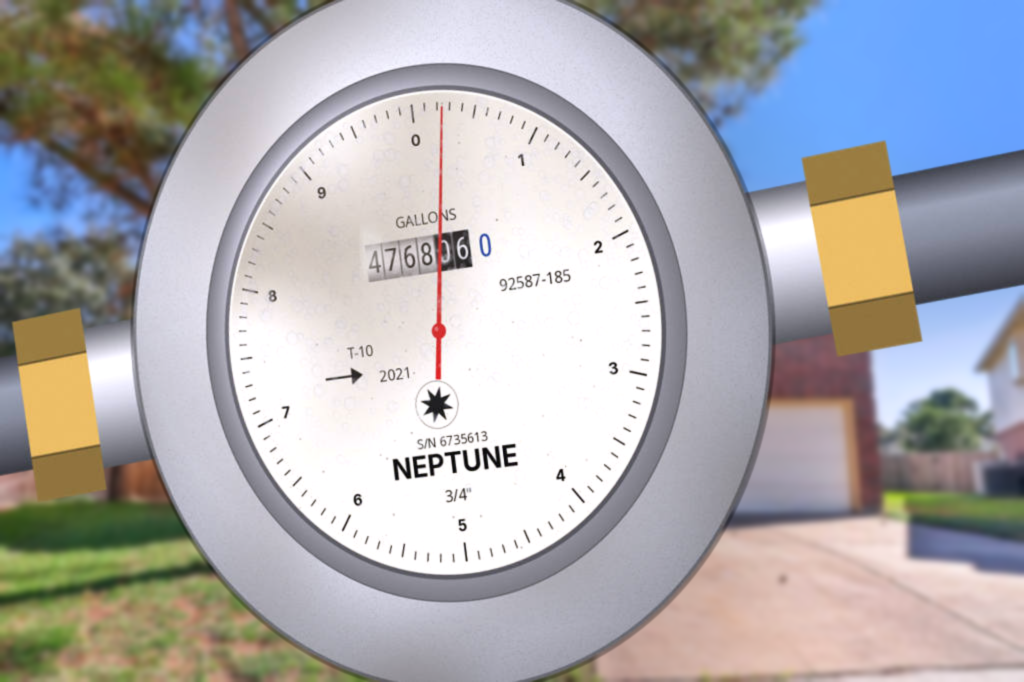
4768060.2 gal
